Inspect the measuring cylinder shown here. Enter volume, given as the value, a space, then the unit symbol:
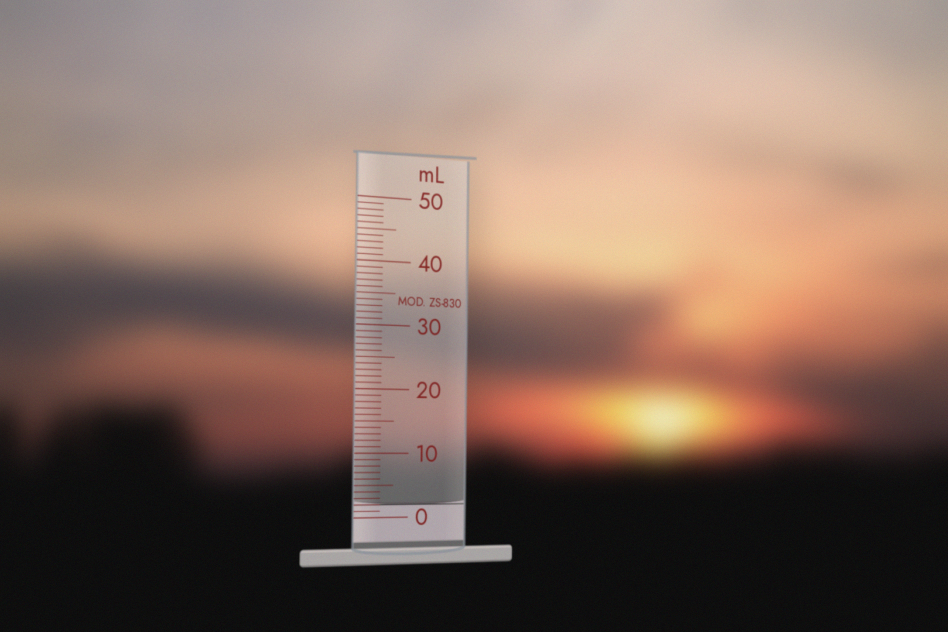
2 mL
